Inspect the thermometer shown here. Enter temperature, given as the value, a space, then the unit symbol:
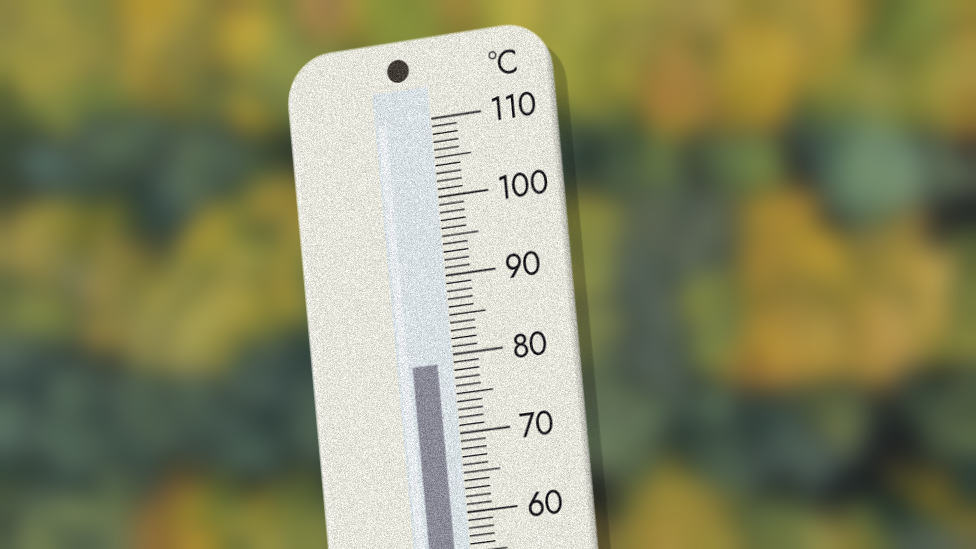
79 °C
